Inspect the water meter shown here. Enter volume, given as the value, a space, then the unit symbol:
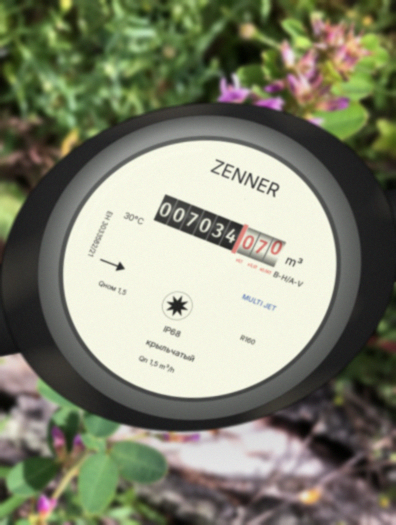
7034.070 m³
